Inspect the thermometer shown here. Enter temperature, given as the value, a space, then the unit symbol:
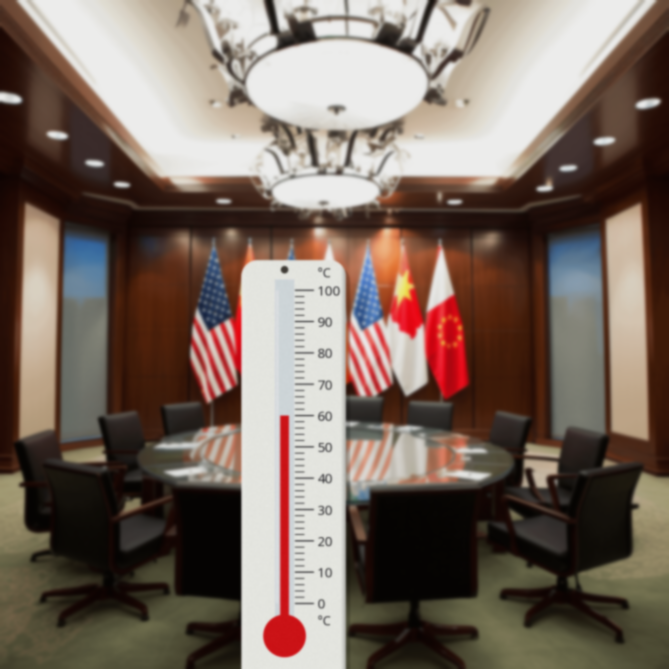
60 °C
